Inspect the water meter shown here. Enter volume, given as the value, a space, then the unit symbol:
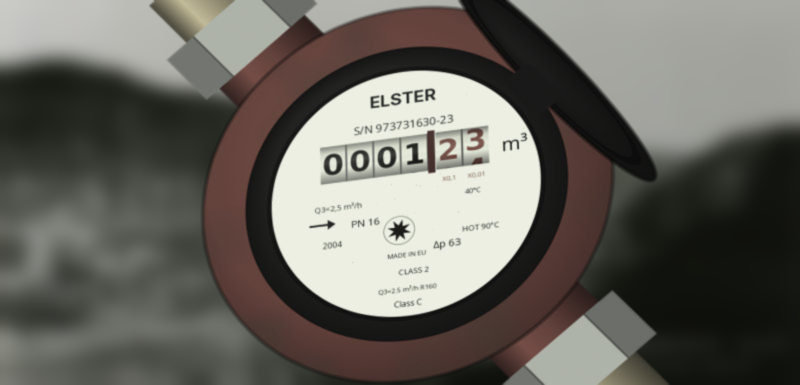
1.23 m³
